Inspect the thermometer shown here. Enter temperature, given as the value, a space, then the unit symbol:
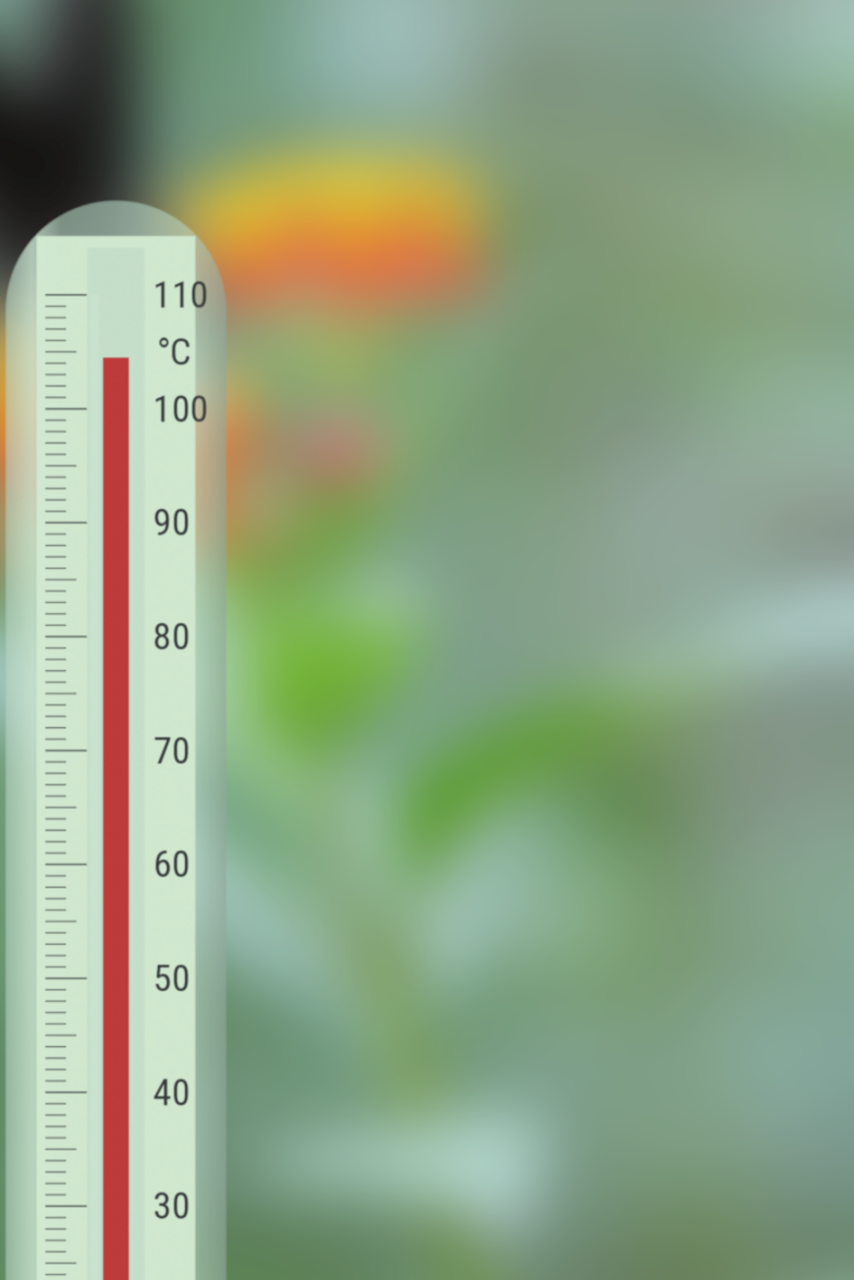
104.5 °C
